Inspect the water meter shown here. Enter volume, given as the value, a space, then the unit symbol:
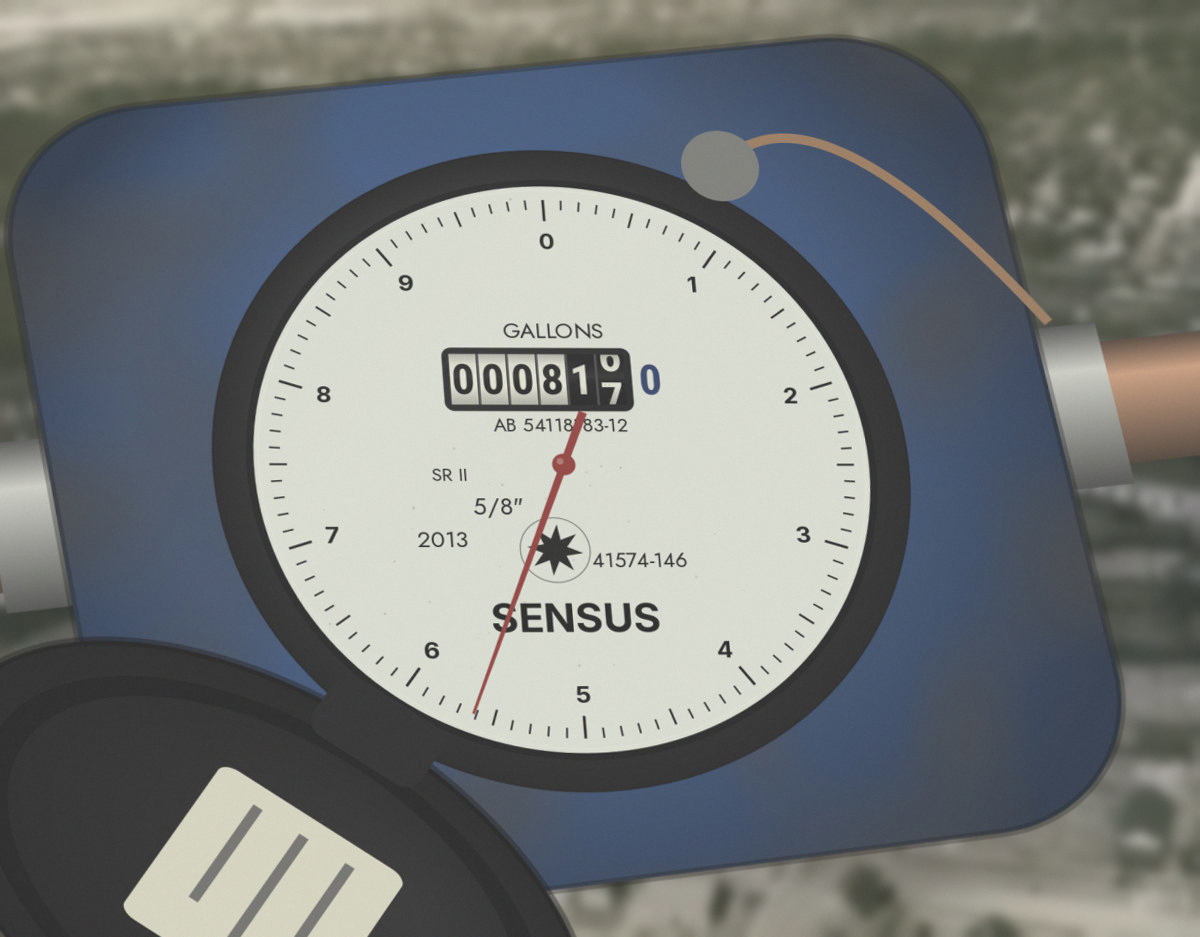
8165.6 gal
